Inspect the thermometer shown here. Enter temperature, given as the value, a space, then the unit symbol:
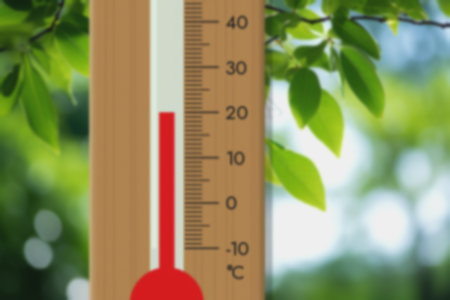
20 °C
